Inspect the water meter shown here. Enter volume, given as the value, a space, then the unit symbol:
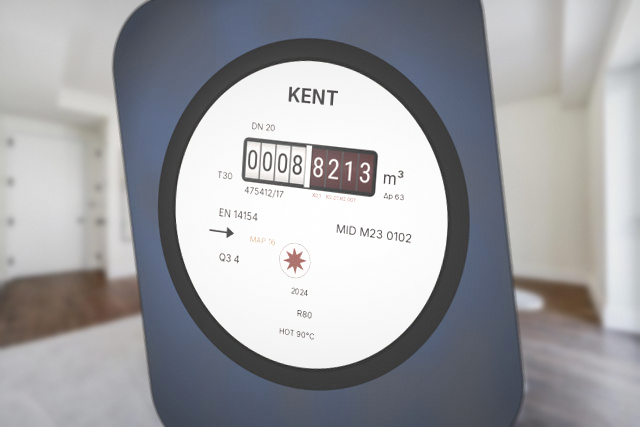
8.8213 m³
